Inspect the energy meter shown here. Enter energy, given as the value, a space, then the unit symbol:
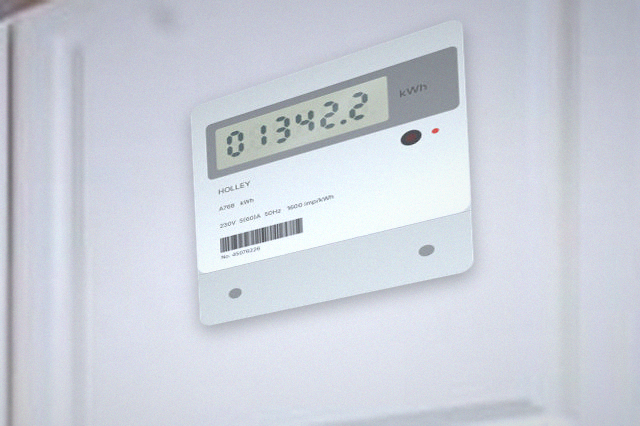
1342.2 kWh
